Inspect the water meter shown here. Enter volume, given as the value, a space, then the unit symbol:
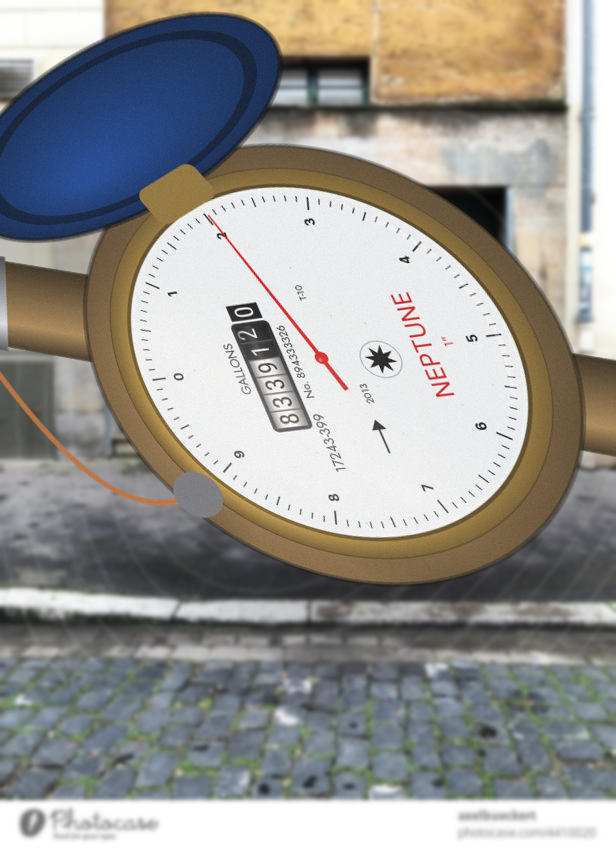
8339122.0 gal
